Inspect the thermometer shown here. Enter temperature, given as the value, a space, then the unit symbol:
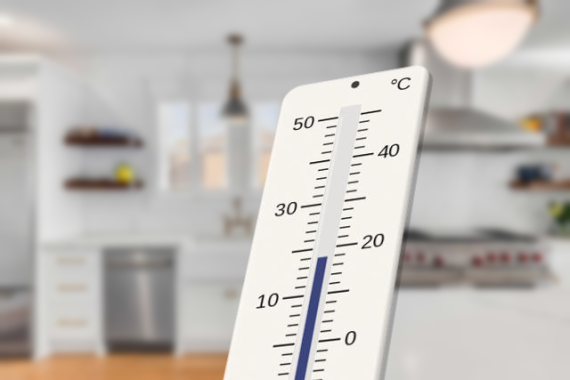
18 °C
